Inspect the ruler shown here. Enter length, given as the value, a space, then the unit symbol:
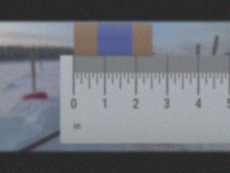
2.5 in
